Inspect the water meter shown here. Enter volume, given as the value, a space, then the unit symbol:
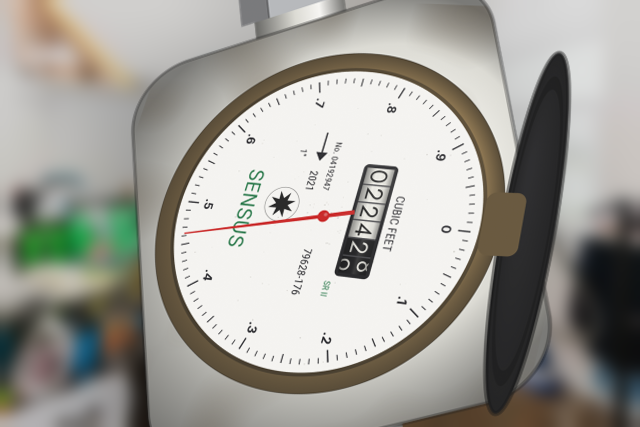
22428.46 ft³
